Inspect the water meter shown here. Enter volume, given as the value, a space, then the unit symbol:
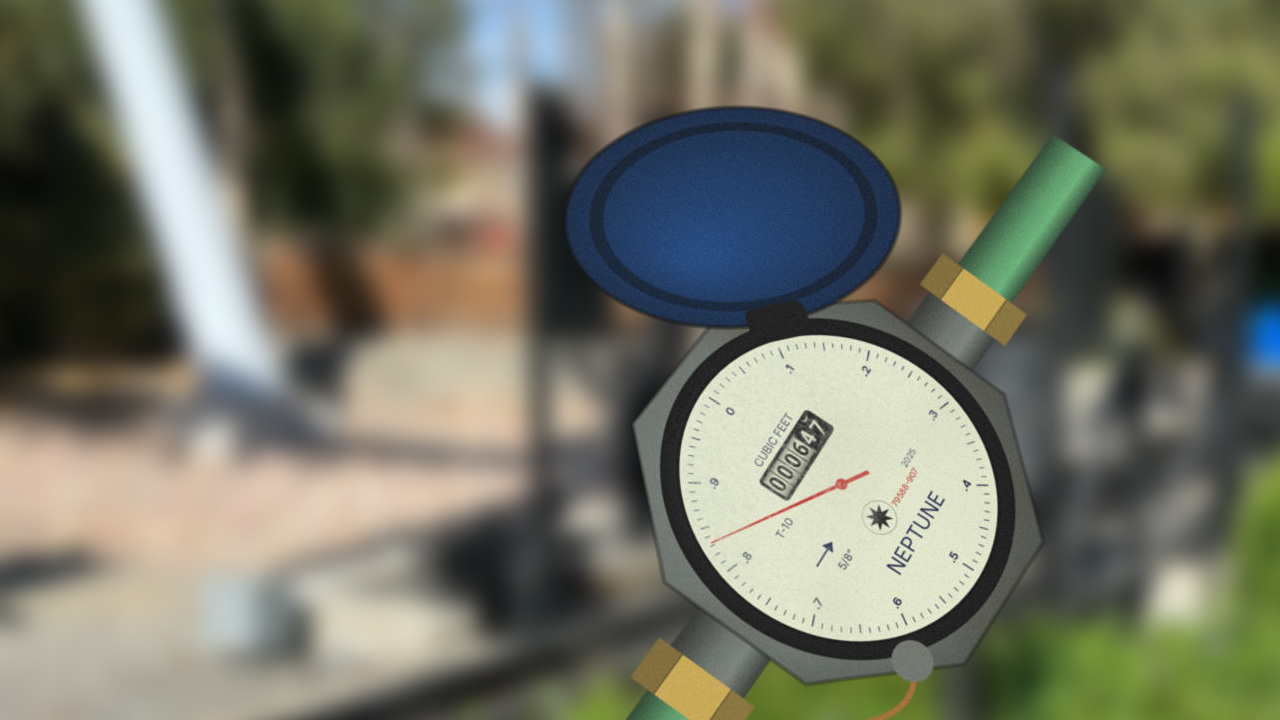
646.83 ft³
